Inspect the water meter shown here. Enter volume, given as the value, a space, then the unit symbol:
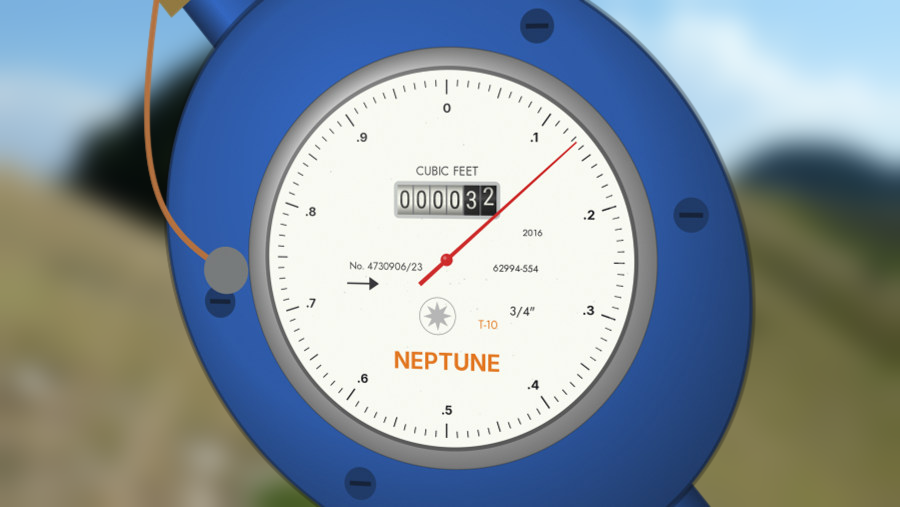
32.13 ft³
